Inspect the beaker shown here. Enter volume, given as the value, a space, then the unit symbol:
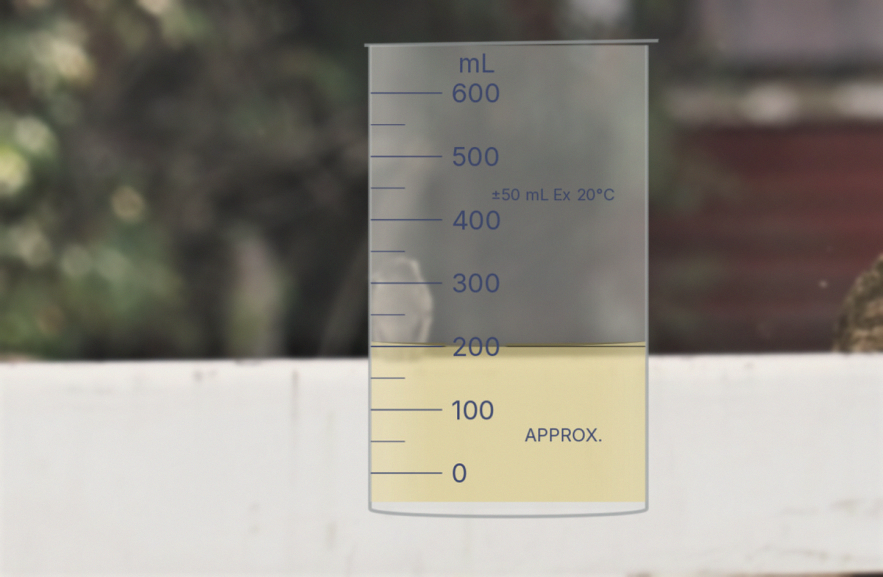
200 mL
